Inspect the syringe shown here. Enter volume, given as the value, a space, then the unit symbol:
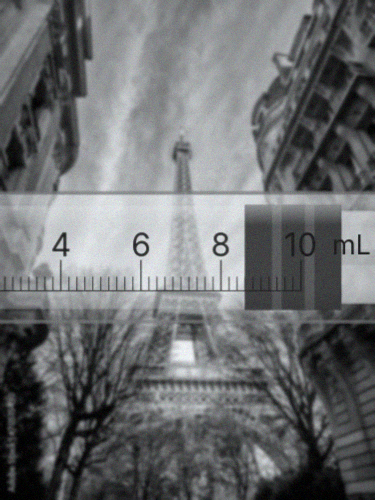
8.6 mL
